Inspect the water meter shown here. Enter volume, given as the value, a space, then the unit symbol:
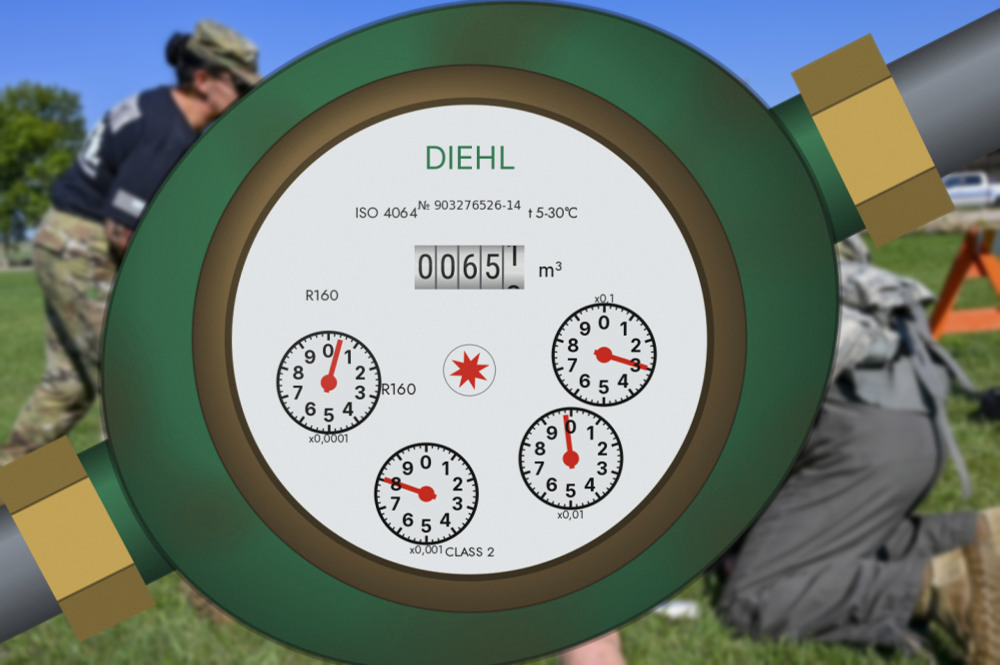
651.2980 m³
